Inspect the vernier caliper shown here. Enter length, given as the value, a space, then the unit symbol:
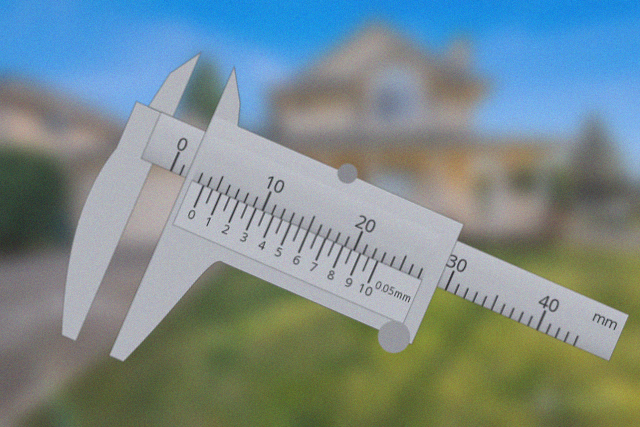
3.6 mm
